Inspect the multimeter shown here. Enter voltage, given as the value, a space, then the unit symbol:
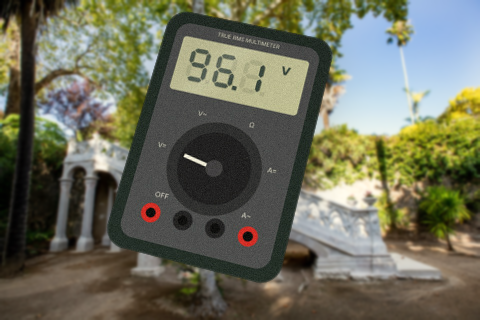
96.1 V
